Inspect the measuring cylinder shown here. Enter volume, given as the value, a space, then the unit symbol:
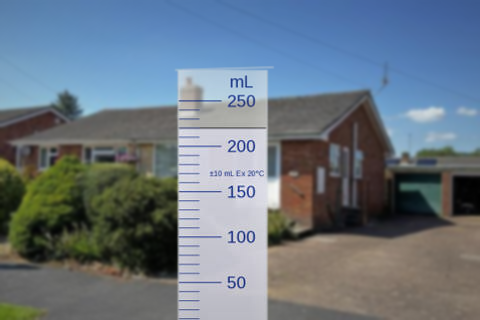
220 mL
